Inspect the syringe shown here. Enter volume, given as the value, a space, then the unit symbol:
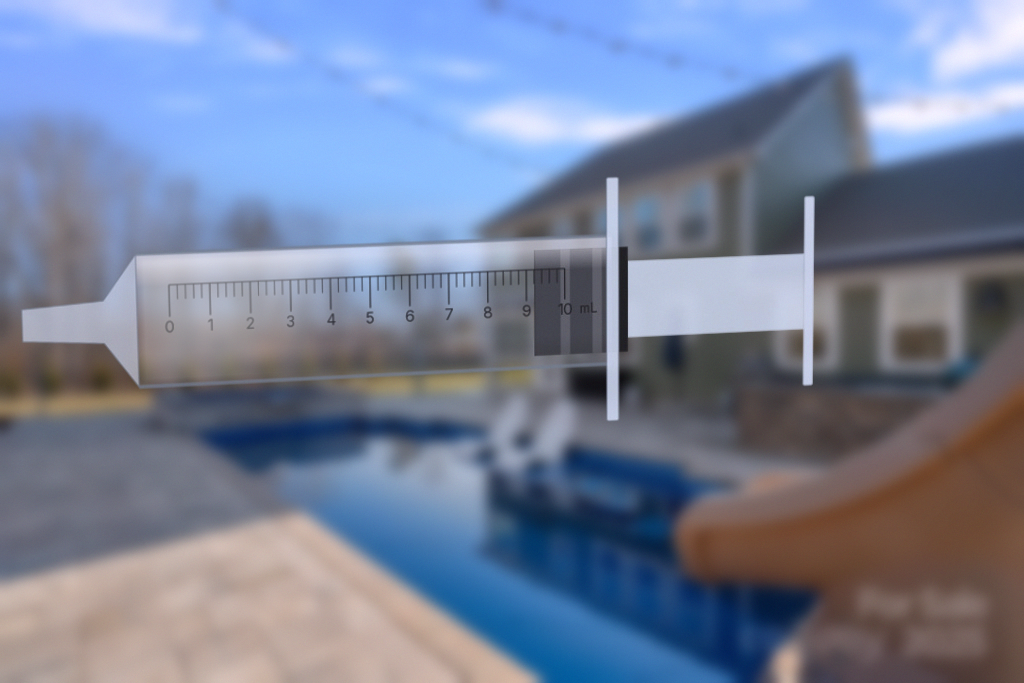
9.2 mL
